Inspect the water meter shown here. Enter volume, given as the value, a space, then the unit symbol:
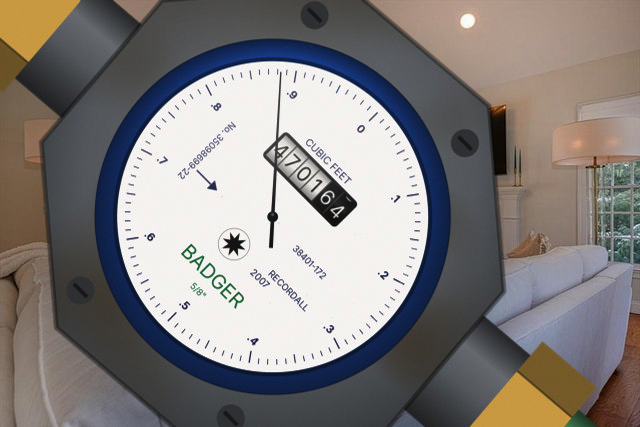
470163.88 ft³
